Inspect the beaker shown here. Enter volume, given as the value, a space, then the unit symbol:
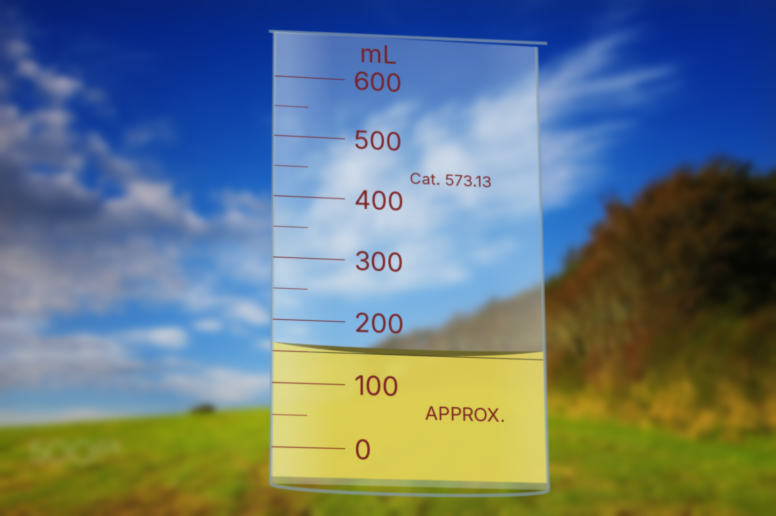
150 mL
